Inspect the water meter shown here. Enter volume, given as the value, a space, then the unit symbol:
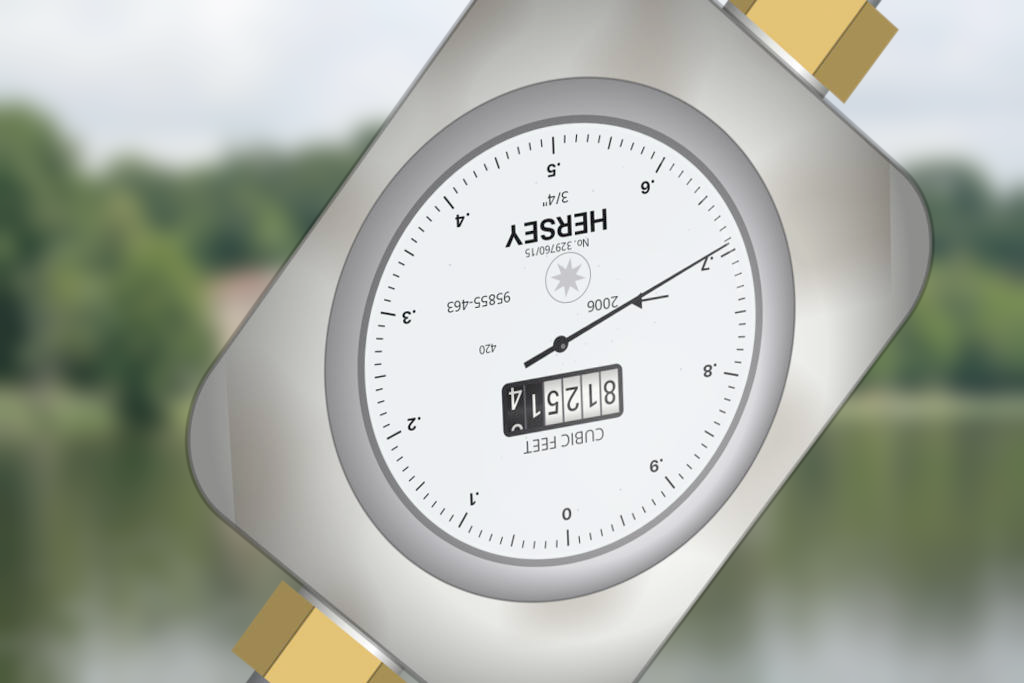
812513.69 ft³
